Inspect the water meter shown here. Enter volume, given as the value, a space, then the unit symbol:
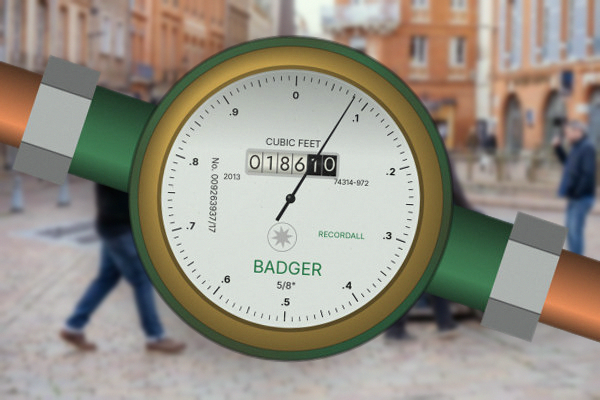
18610.08 ft³
